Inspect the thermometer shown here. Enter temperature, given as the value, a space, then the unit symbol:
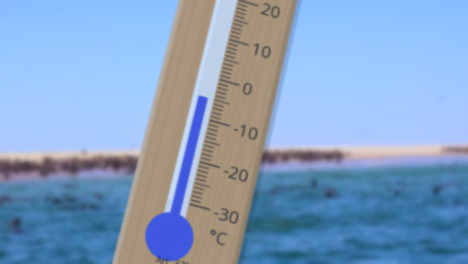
-5 °C
